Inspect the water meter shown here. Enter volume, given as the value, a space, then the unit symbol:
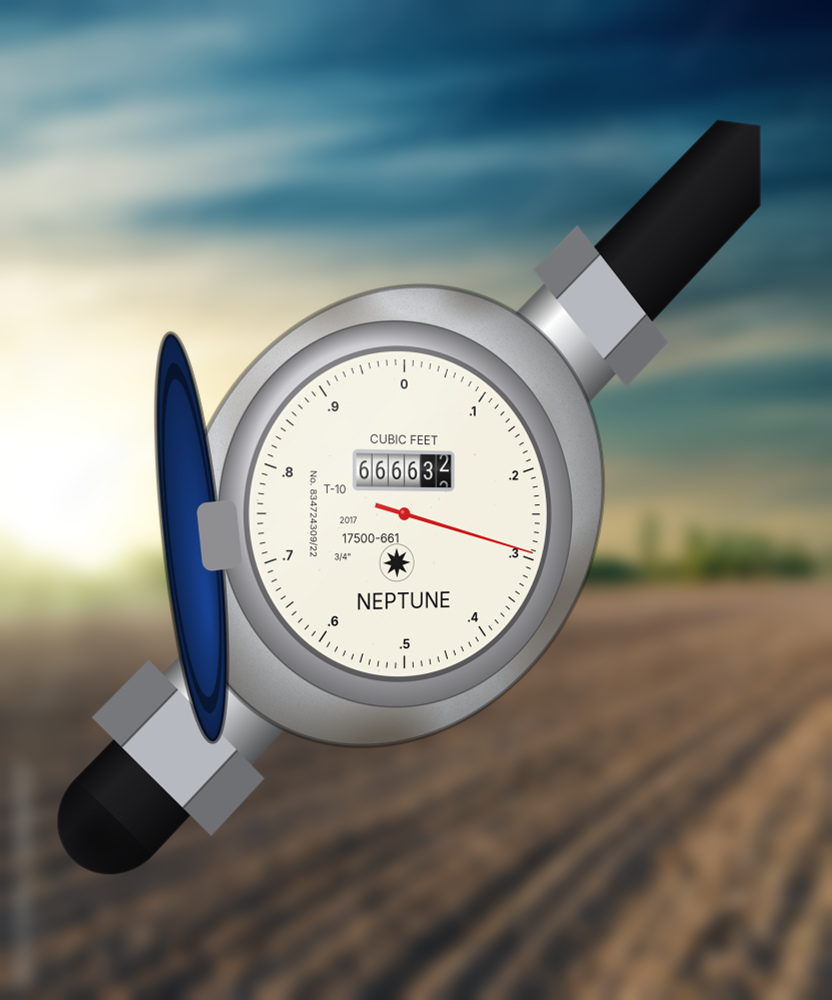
666632.29 ft³
